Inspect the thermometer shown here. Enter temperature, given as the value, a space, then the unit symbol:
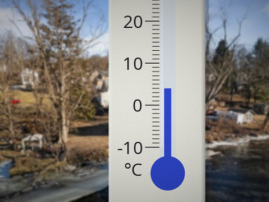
4 °C
